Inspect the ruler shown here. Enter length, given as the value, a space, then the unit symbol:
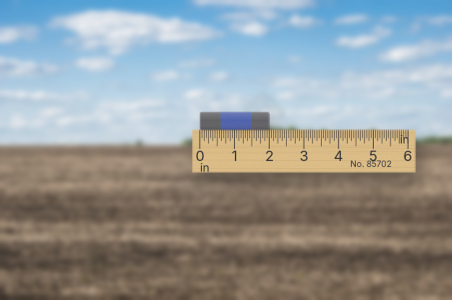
2 in
